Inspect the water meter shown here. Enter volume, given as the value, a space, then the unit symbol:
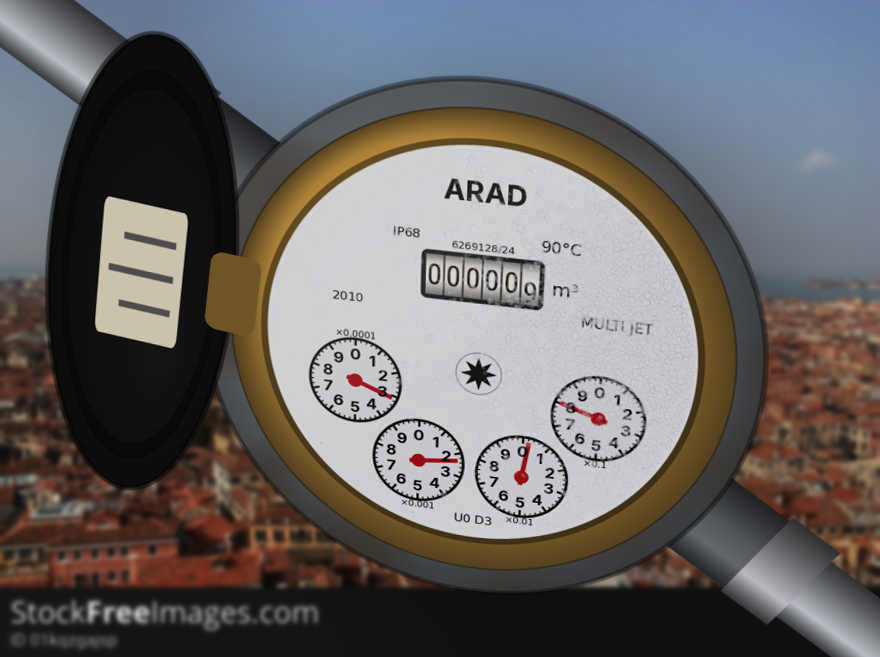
8.8023 m³
